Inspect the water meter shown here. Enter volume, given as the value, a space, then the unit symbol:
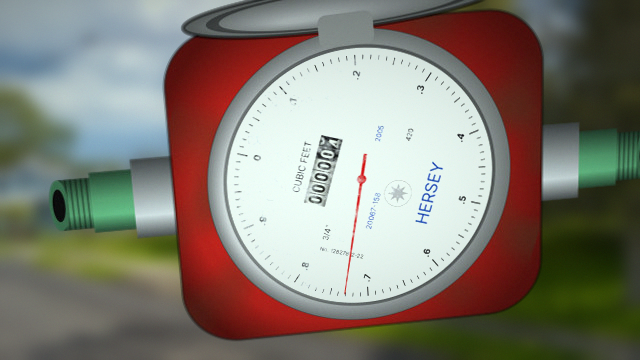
3.73 ft³
